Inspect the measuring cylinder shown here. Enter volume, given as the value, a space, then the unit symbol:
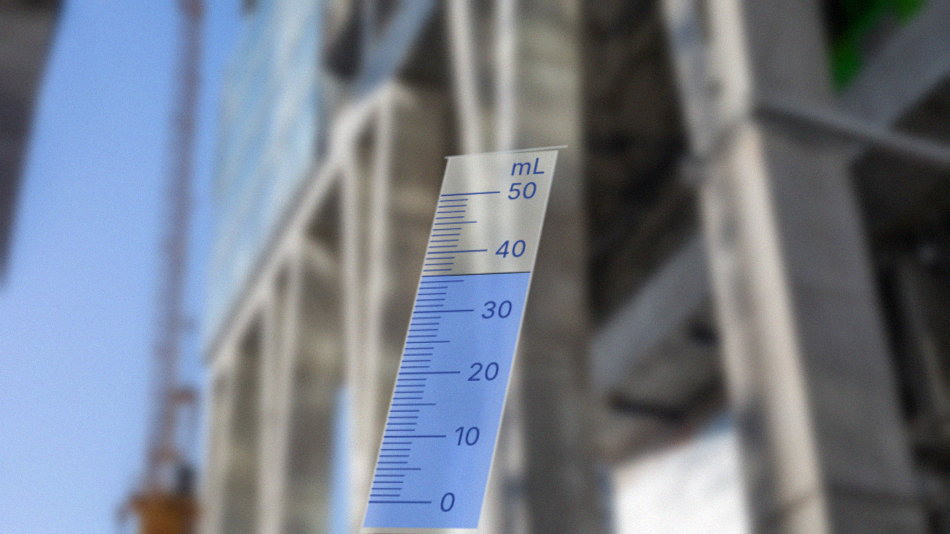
36 mL
